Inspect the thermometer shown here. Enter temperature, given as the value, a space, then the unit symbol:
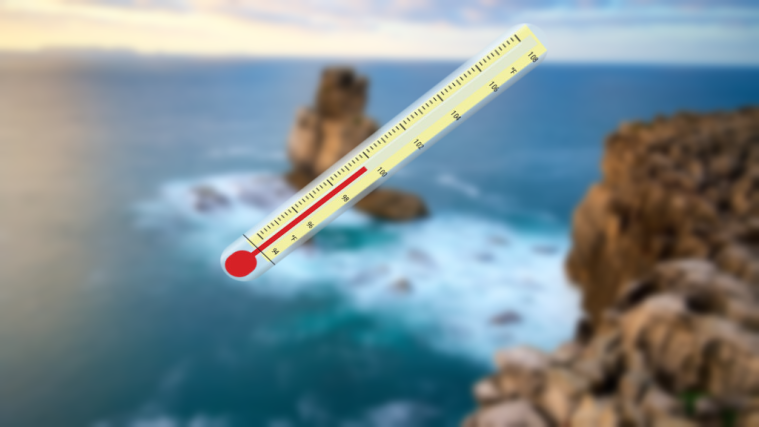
99.6 °F
